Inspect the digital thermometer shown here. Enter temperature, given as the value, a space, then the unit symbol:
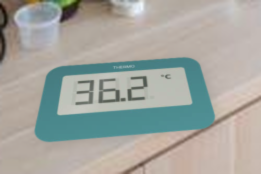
36.2 °C
